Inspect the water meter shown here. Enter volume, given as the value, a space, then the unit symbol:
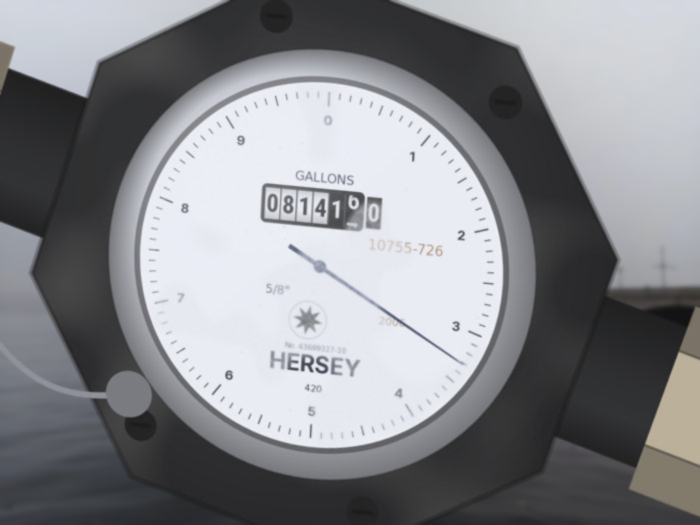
814163.3 gal
